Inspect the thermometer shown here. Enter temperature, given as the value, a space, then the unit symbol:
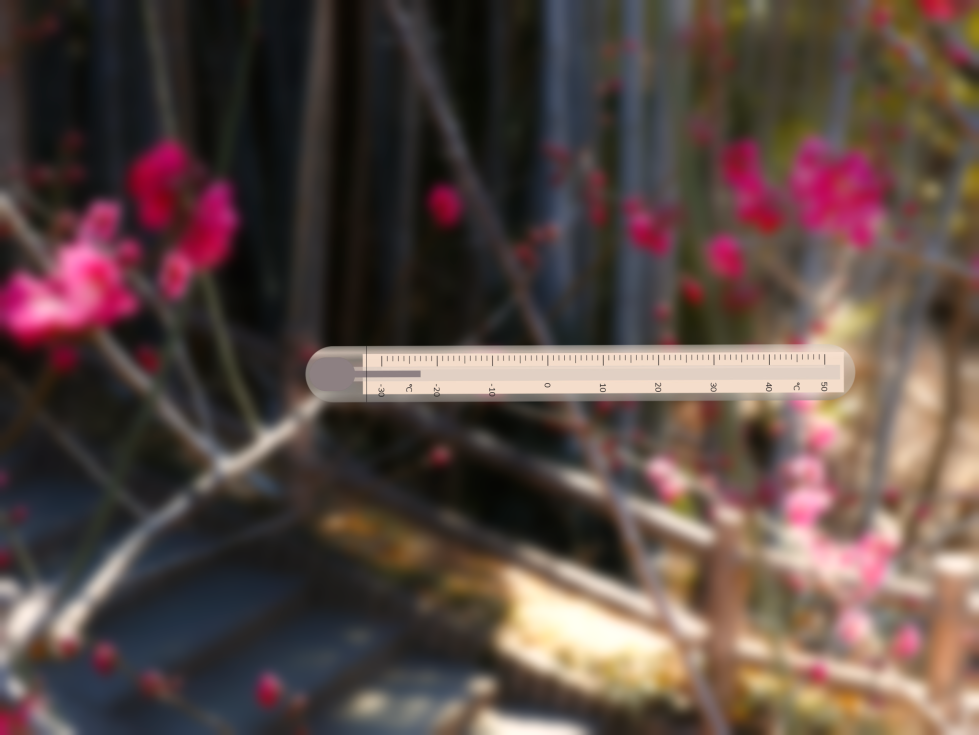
-23 °C
